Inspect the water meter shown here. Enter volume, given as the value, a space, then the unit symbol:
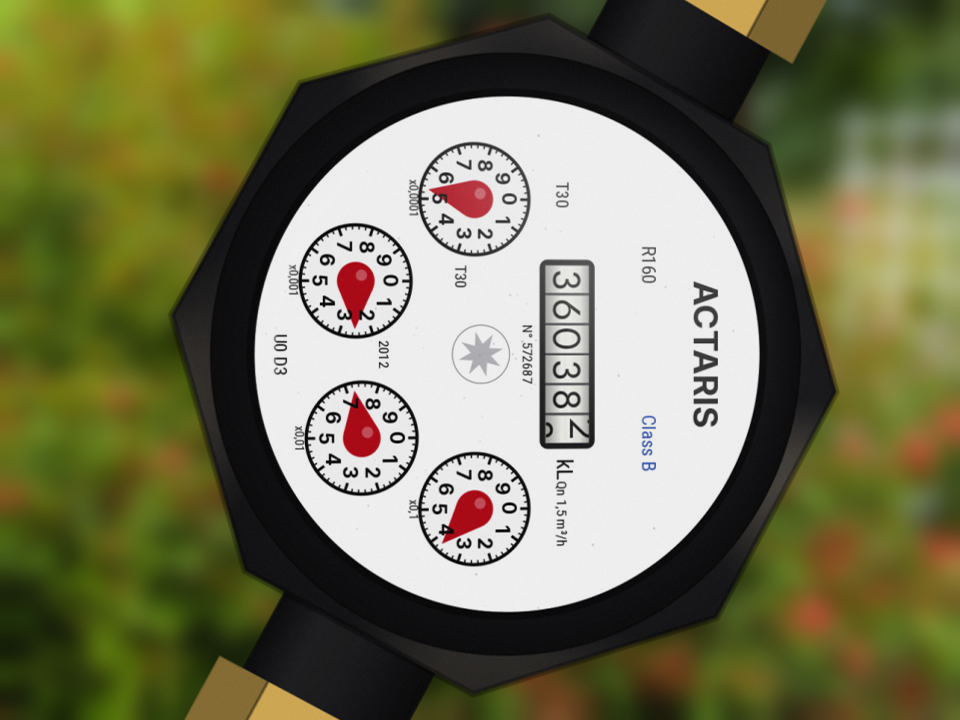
360382.3725 kL
